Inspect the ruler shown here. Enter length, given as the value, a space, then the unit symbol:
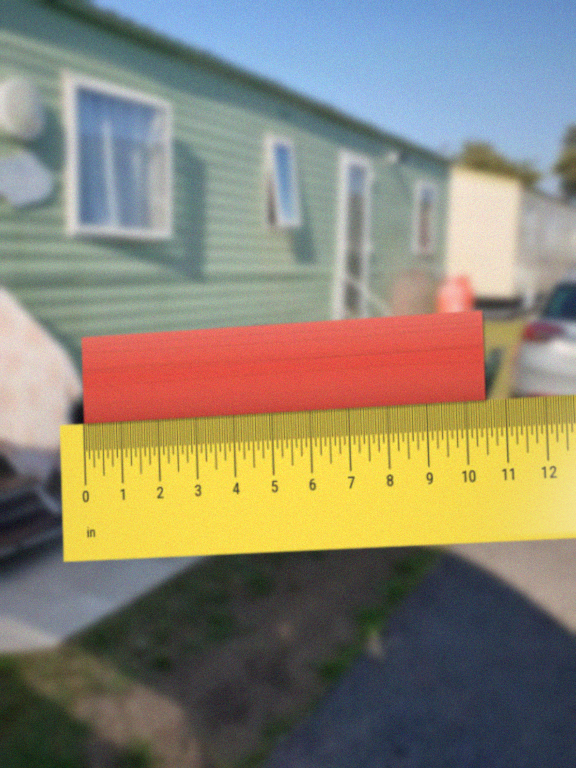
10.5 in
